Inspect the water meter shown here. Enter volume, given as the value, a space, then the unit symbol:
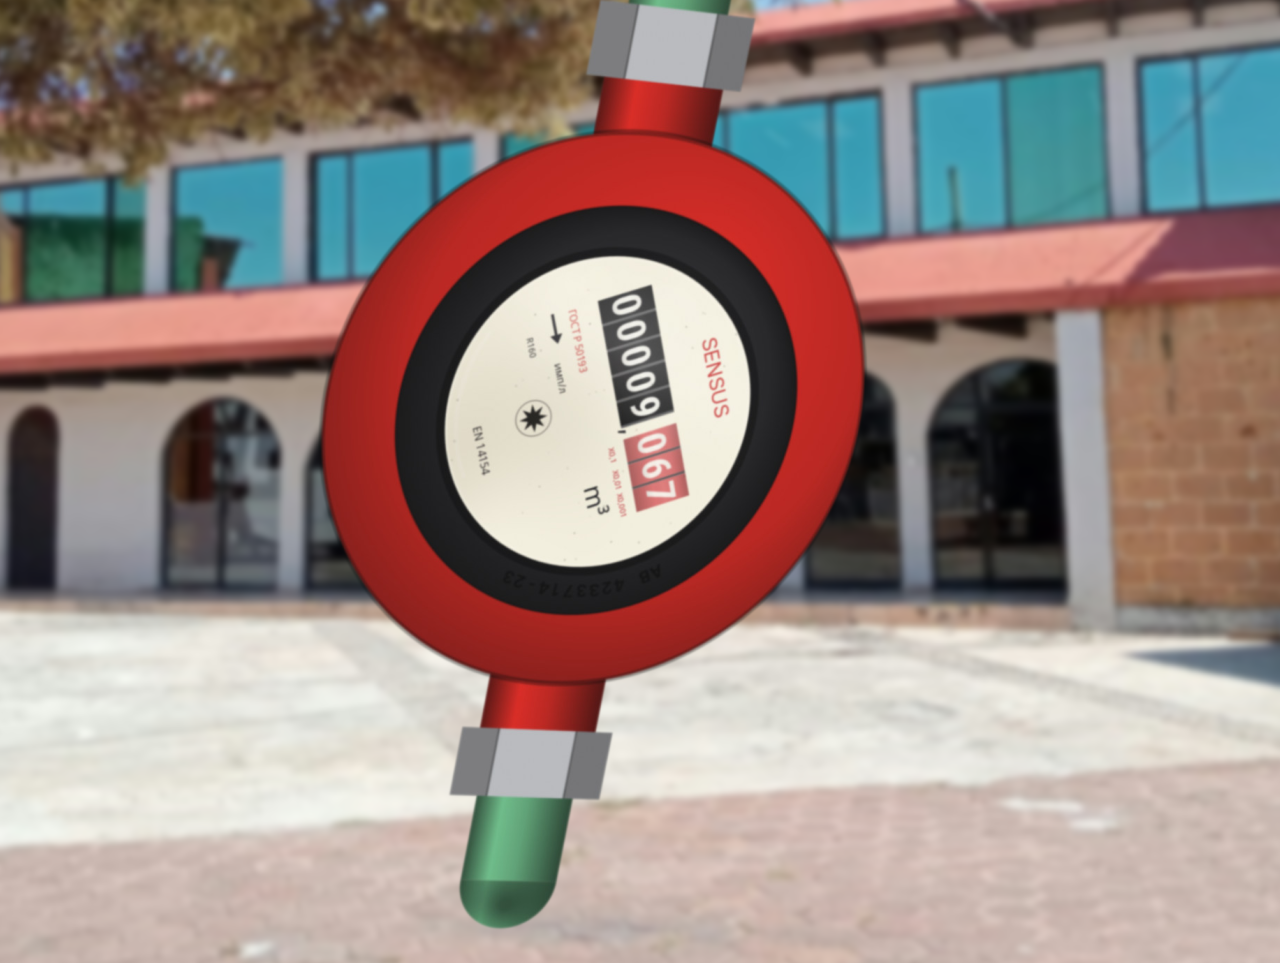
9.067 m³
